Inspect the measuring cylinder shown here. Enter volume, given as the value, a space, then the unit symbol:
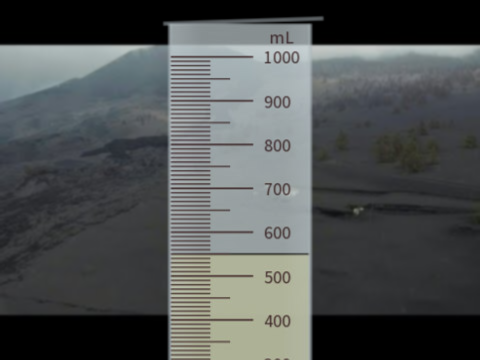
550 mL
